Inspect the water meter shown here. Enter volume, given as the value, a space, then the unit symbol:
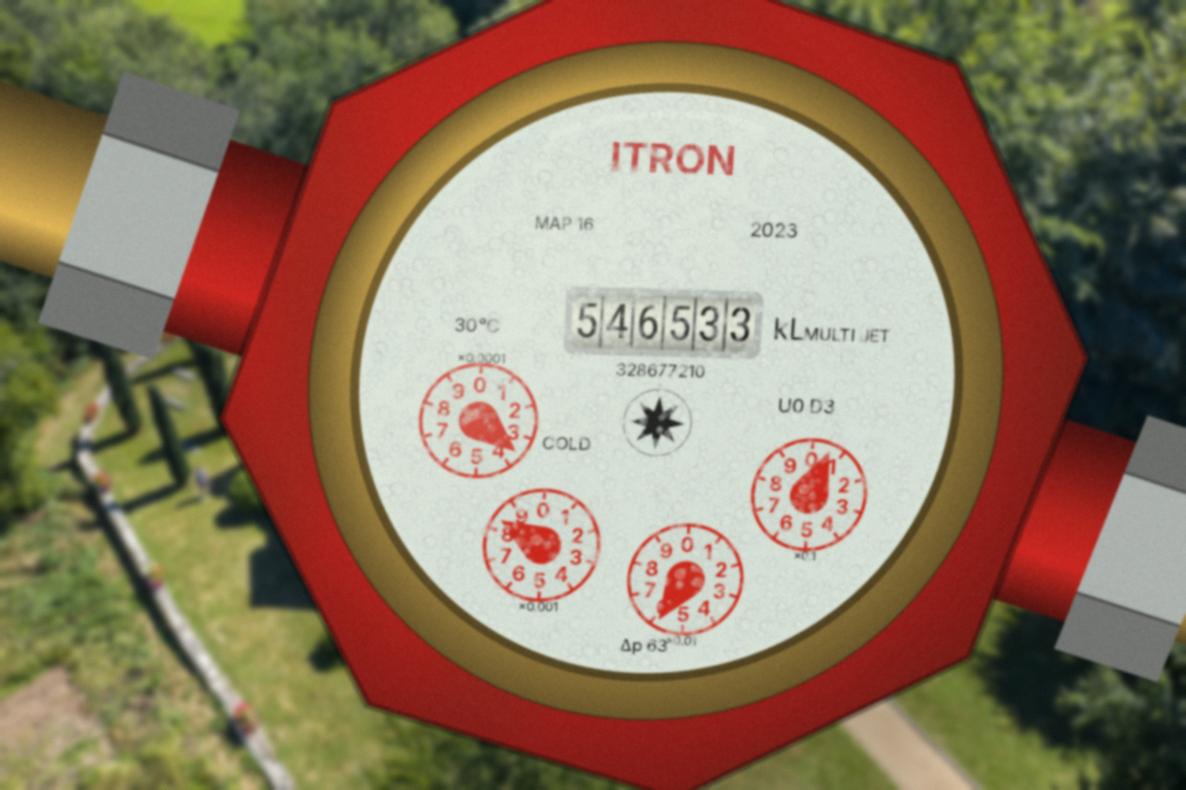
546533.0583 kL
